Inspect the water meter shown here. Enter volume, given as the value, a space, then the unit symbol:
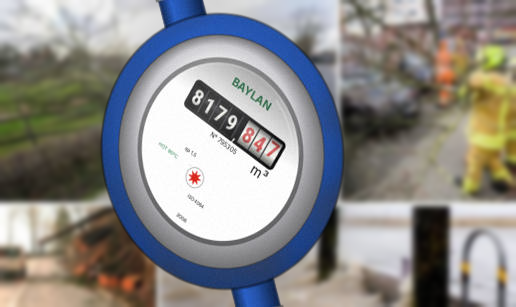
8179.847 m³
